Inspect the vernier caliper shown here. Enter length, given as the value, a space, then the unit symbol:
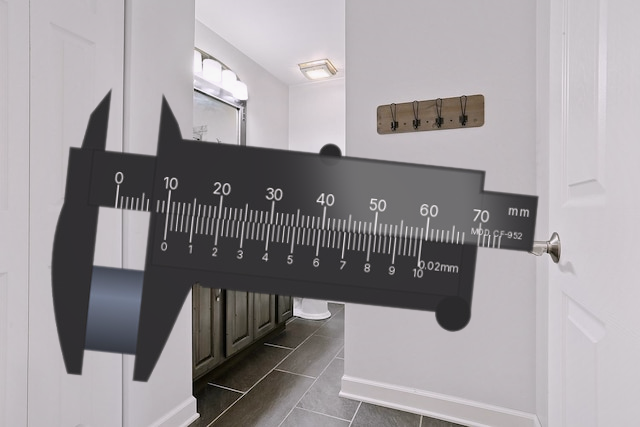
10.0 mm
